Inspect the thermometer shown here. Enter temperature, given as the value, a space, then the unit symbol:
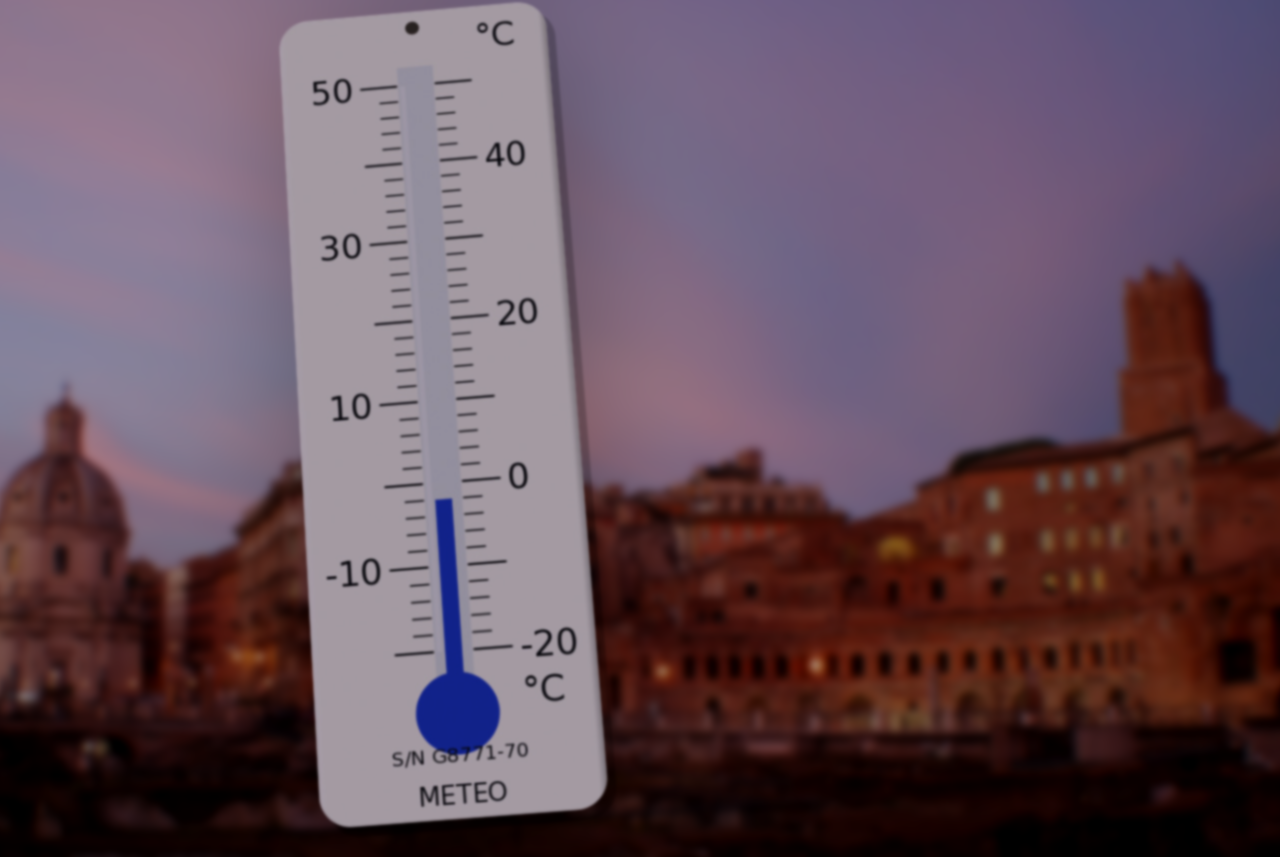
-2 °C
